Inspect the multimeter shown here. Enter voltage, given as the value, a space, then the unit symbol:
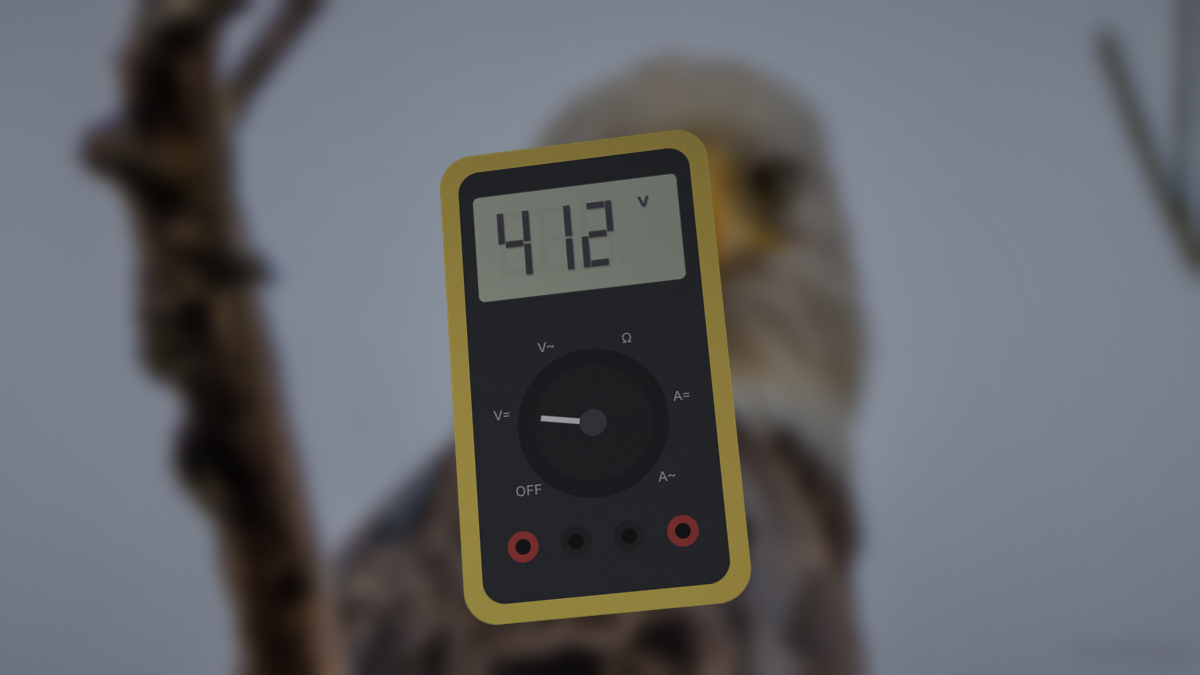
412 V
